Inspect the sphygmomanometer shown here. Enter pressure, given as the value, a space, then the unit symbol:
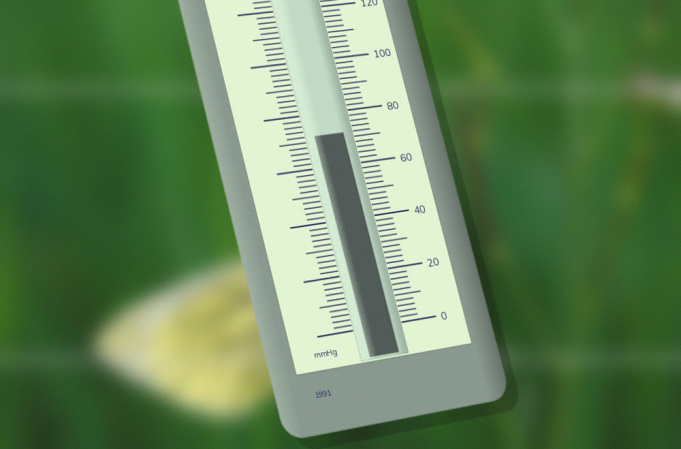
72 mmHg
